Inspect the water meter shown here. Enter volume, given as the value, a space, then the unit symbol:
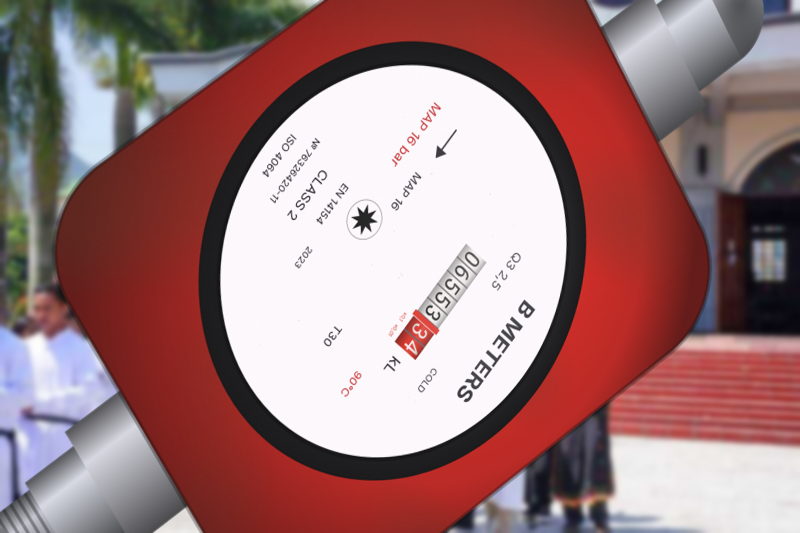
6553.34 kL
